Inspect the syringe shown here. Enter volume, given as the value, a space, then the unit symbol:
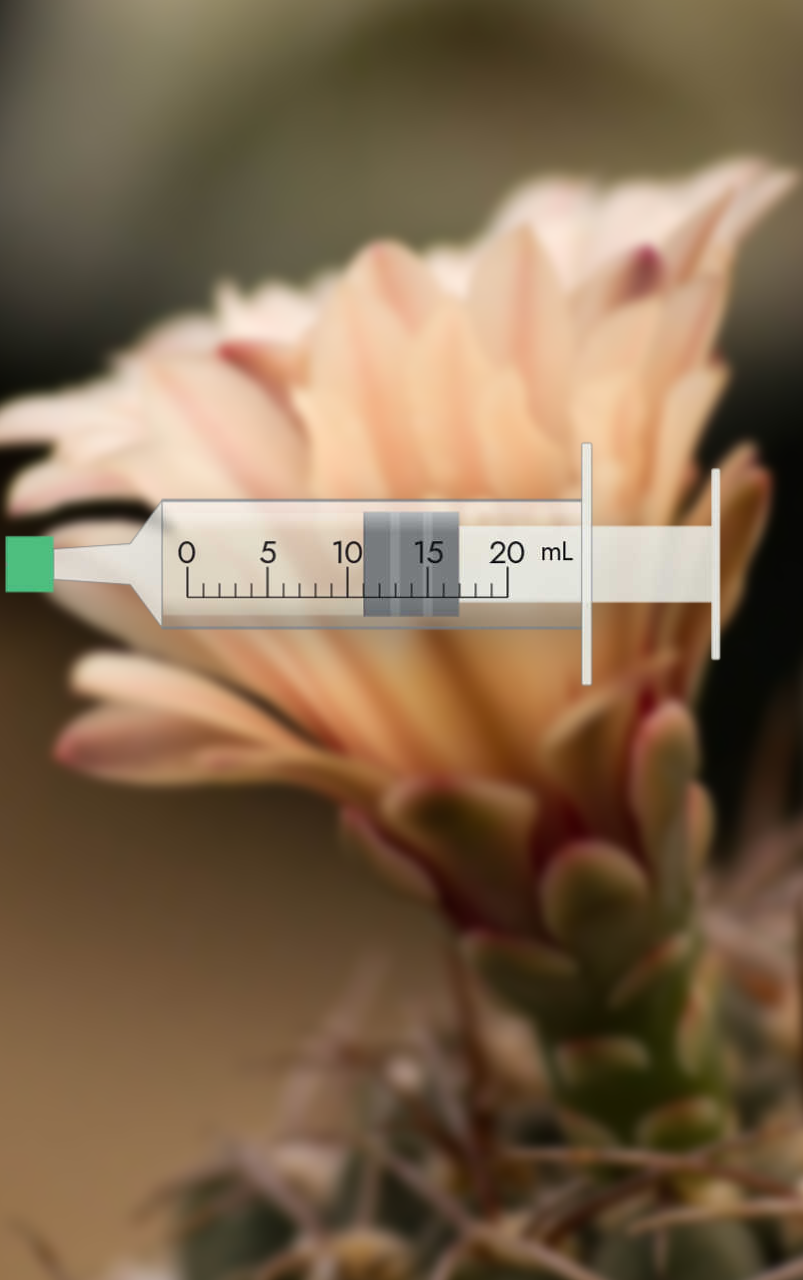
11 mL
